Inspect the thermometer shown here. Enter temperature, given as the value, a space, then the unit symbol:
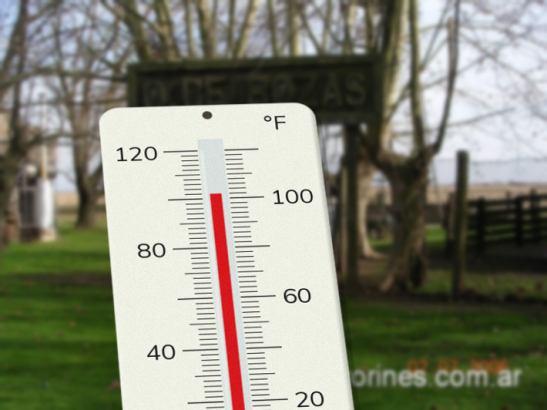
102 °F
